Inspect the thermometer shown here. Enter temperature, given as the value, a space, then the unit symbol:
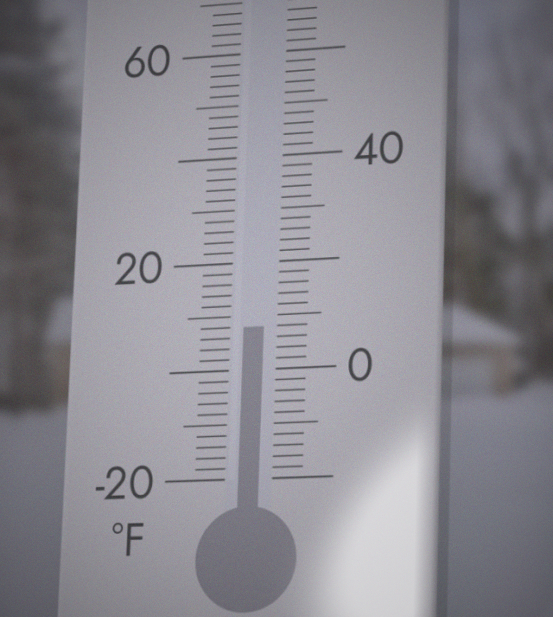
8 °F
